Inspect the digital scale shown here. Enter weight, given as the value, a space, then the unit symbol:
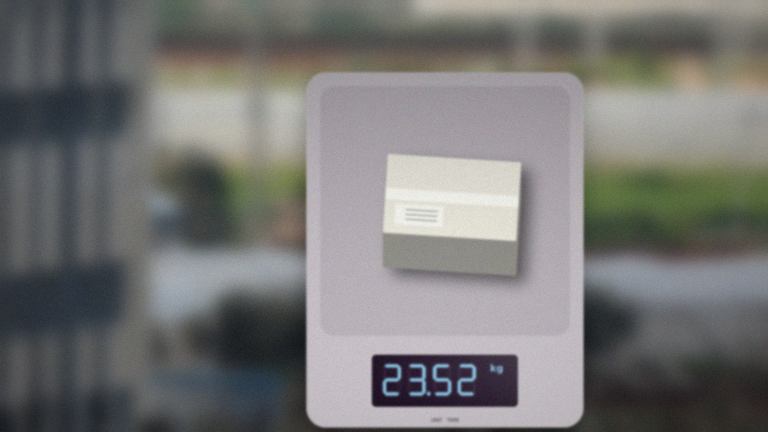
23.52 kg
